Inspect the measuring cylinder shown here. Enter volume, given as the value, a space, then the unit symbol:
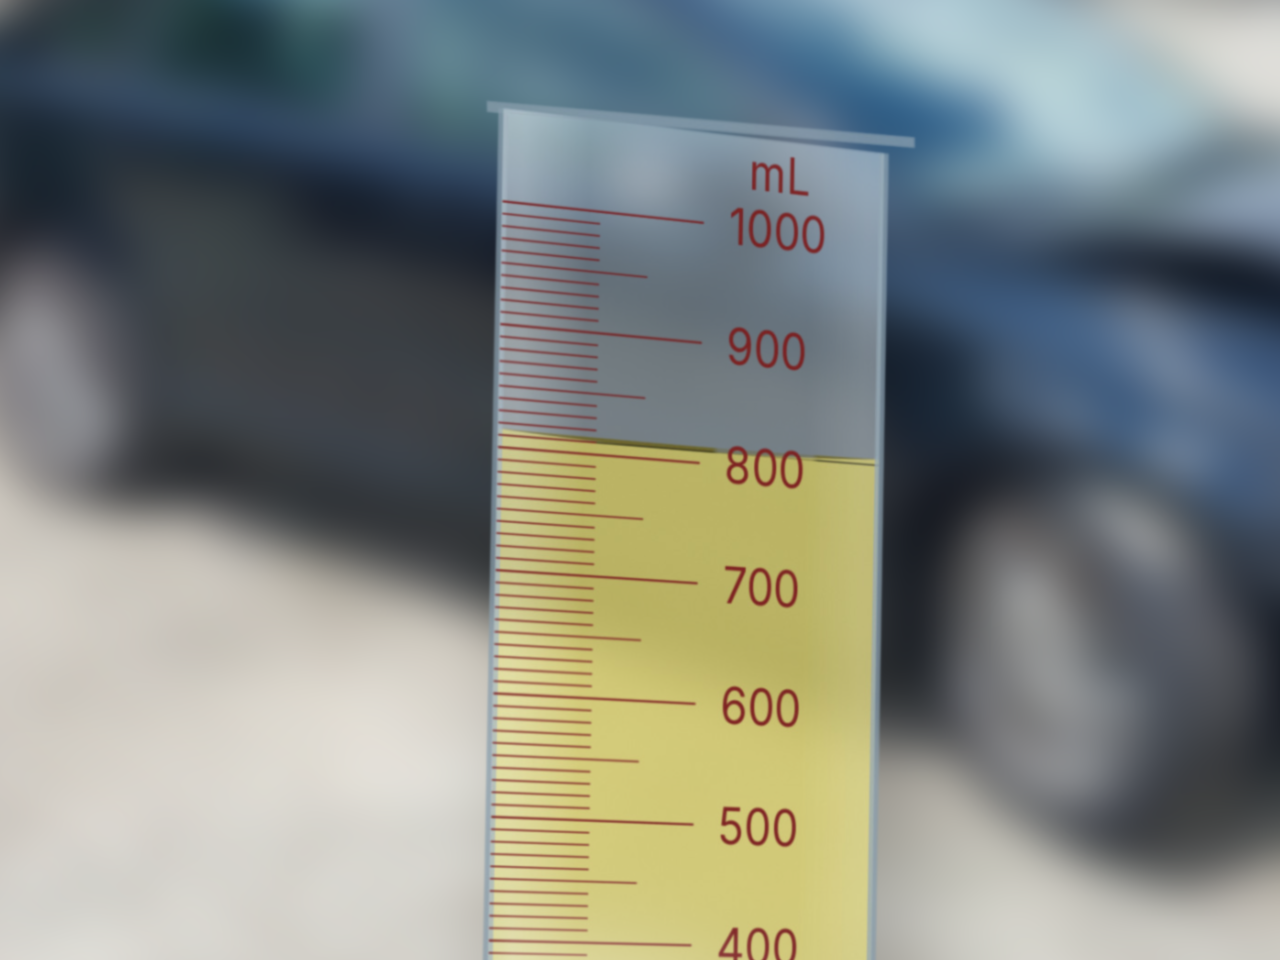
810 mL
